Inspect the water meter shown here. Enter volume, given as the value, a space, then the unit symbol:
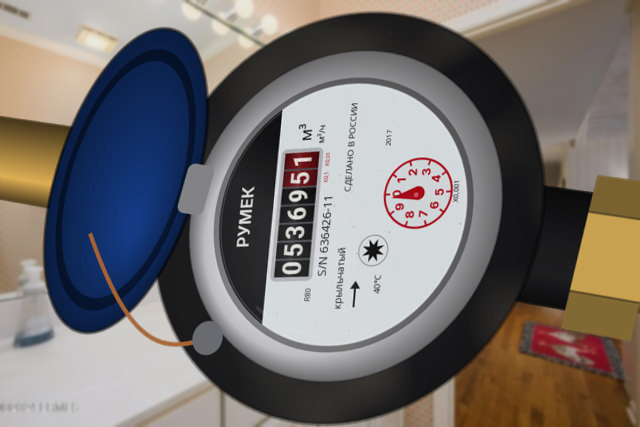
5369.509 m³
